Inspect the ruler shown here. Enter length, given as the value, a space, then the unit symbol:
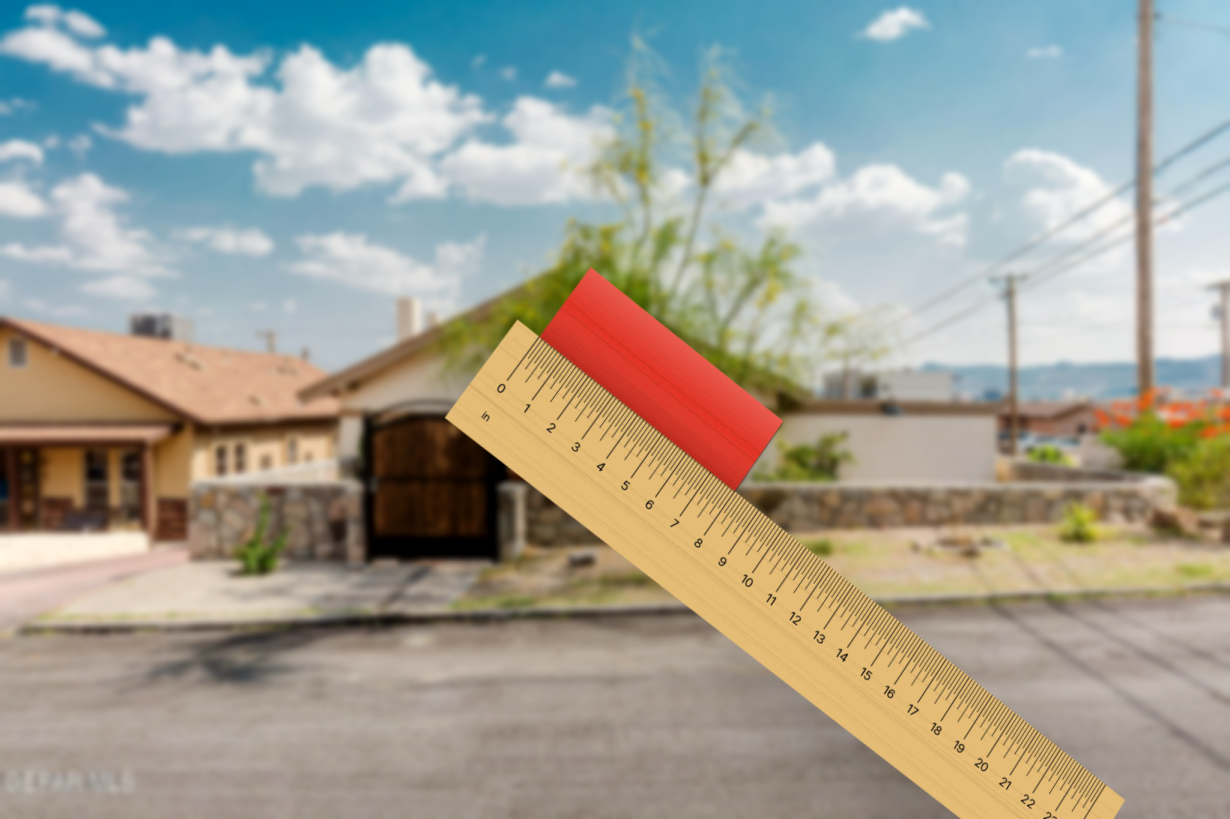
8 in
